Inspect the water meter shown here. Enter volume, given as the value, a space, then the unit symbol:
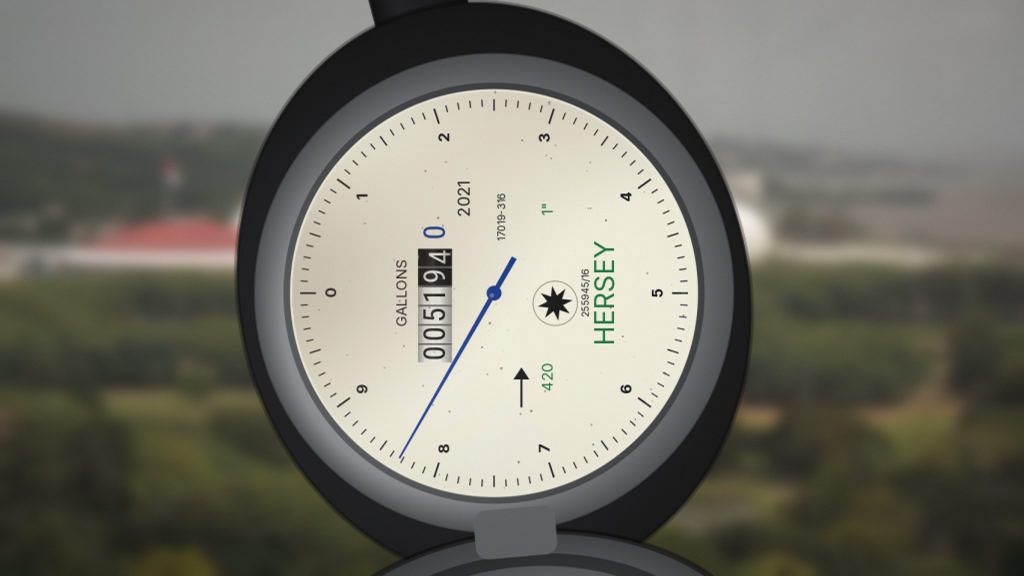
51938.3 gal
